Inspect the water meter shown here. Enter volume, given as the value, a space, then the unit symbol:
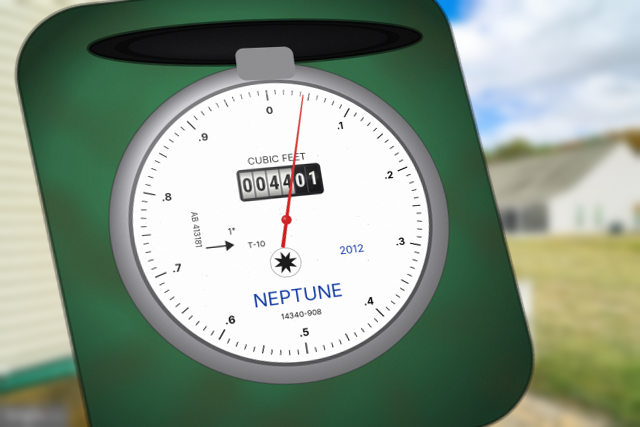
4401.04 ft³
